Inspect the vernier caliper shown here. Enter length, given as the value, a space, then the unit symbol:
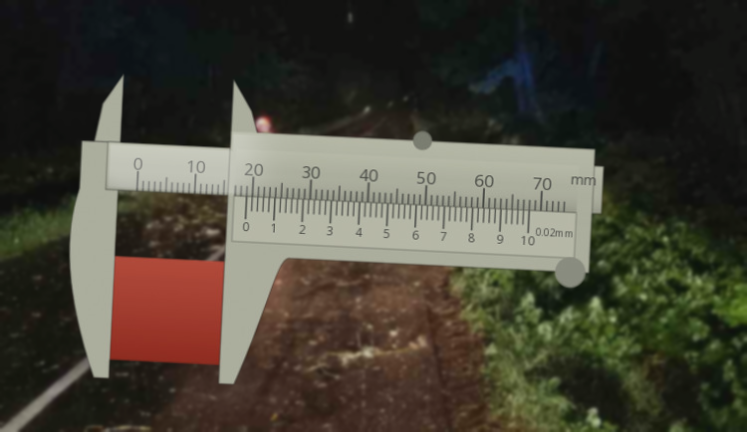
19.0 mm
